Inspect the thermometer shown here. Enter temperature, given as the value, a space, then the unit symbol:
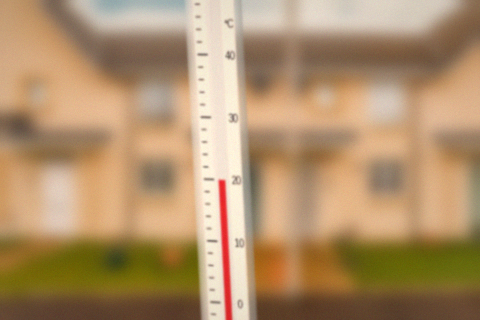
20 °C
